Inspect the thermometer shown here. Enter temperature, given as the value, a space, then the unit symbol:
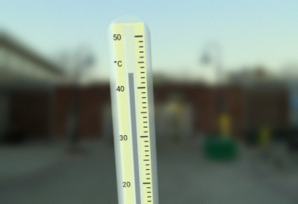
43 °C
